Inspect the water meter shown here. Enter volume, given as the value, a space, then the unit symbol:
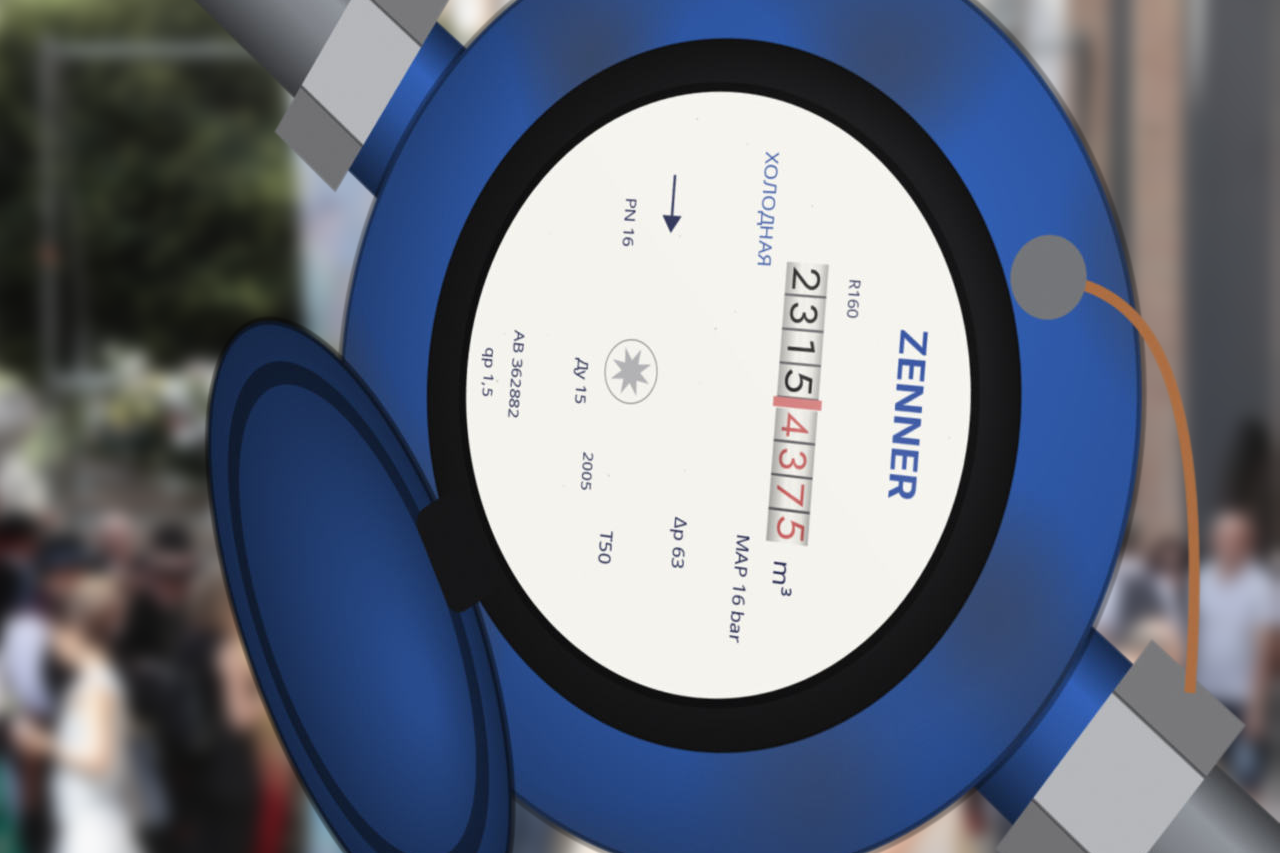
2315.4375 m³
